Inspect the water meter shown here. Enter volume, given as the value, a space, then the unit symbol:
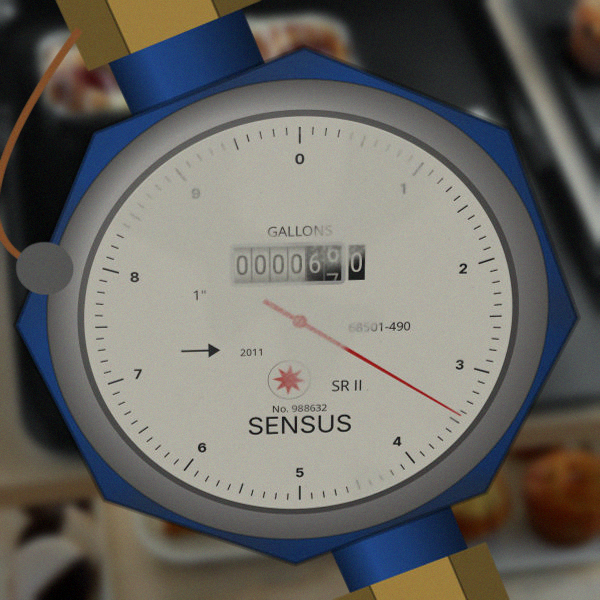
663.4 gal
